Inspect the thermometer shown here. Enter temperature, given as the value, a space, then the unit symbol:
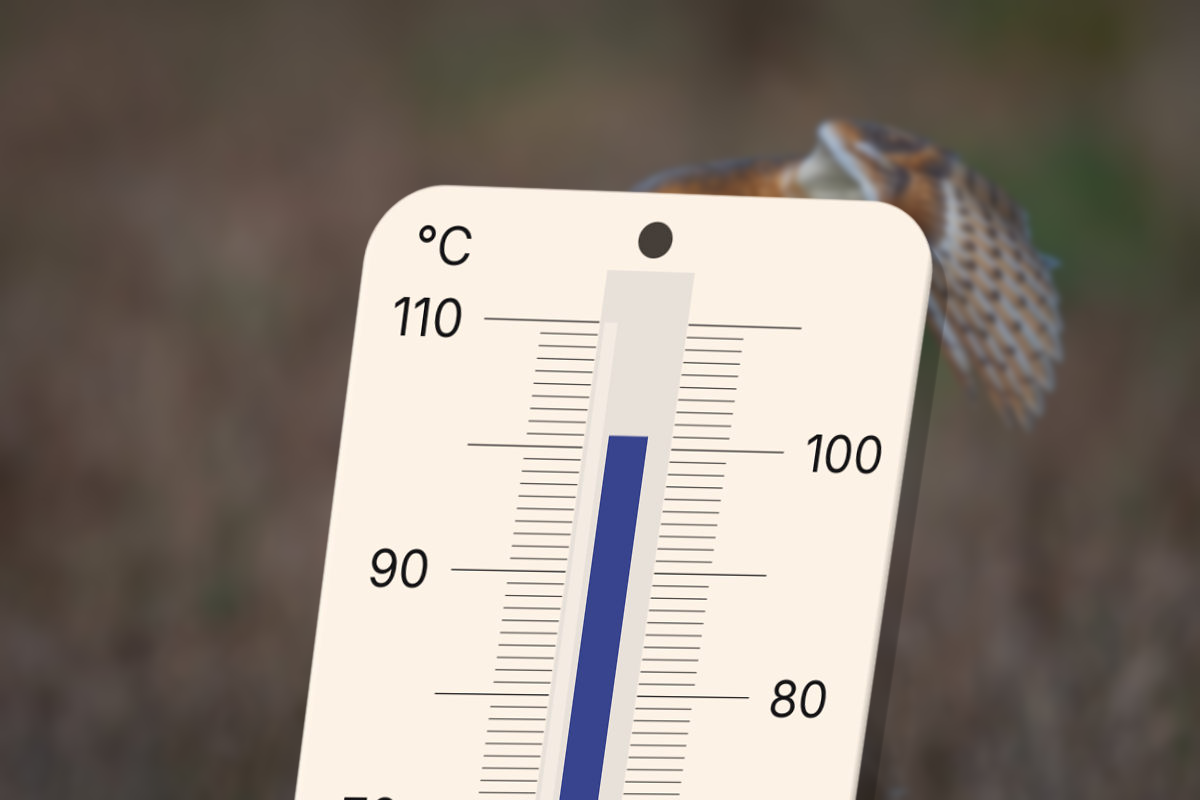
101 °C
